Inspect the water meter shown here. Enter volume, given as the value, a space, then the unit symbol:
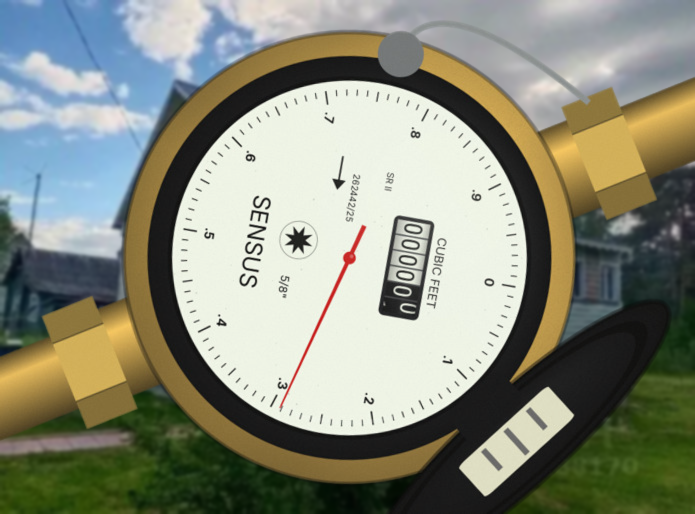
0.29 ft³
